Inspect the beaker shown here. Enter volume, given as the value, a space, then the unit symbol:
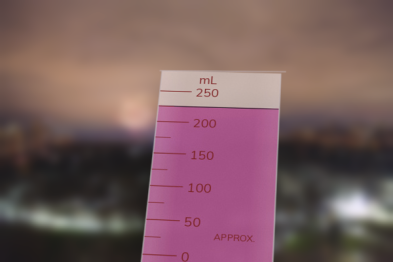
225 mL
